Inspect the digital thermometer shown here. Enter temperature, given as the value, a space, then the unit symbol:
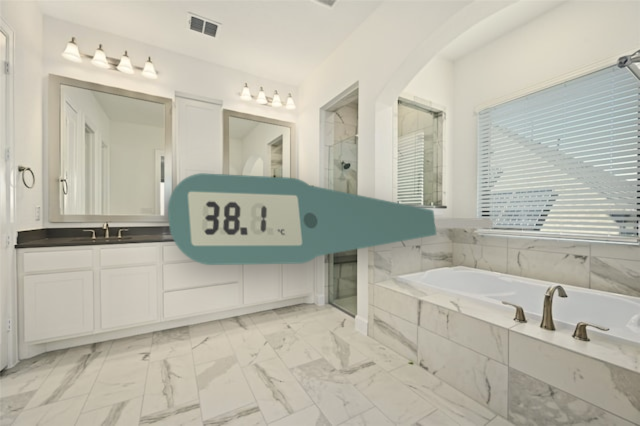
38.1 °C
